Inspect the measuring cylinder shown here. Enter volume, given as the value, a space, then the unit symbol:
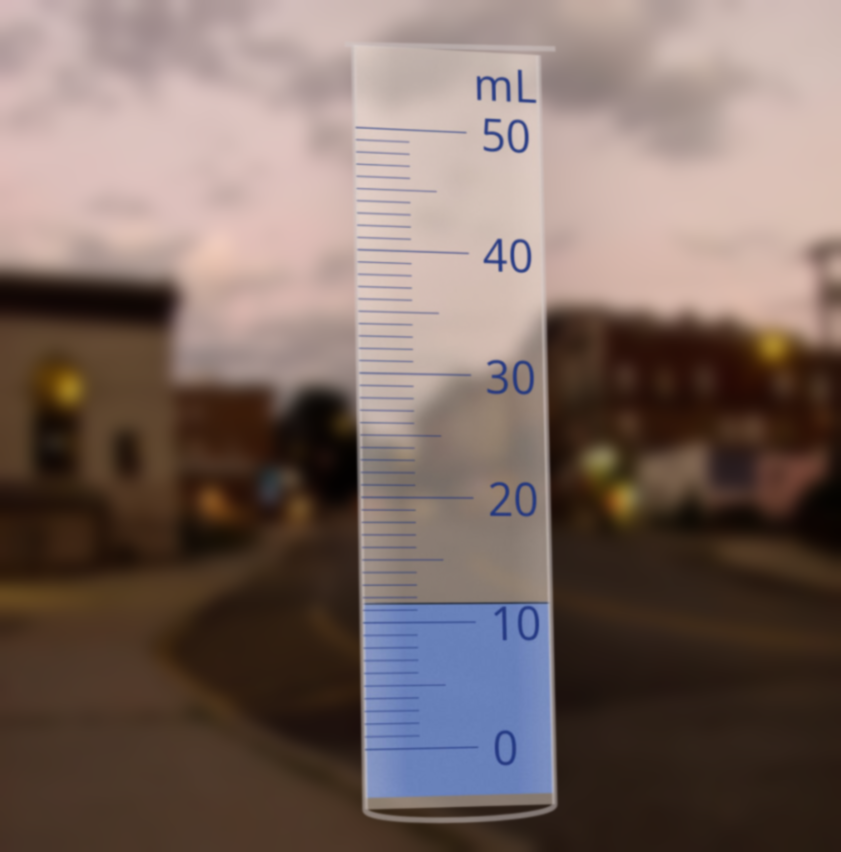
11.5 mL
